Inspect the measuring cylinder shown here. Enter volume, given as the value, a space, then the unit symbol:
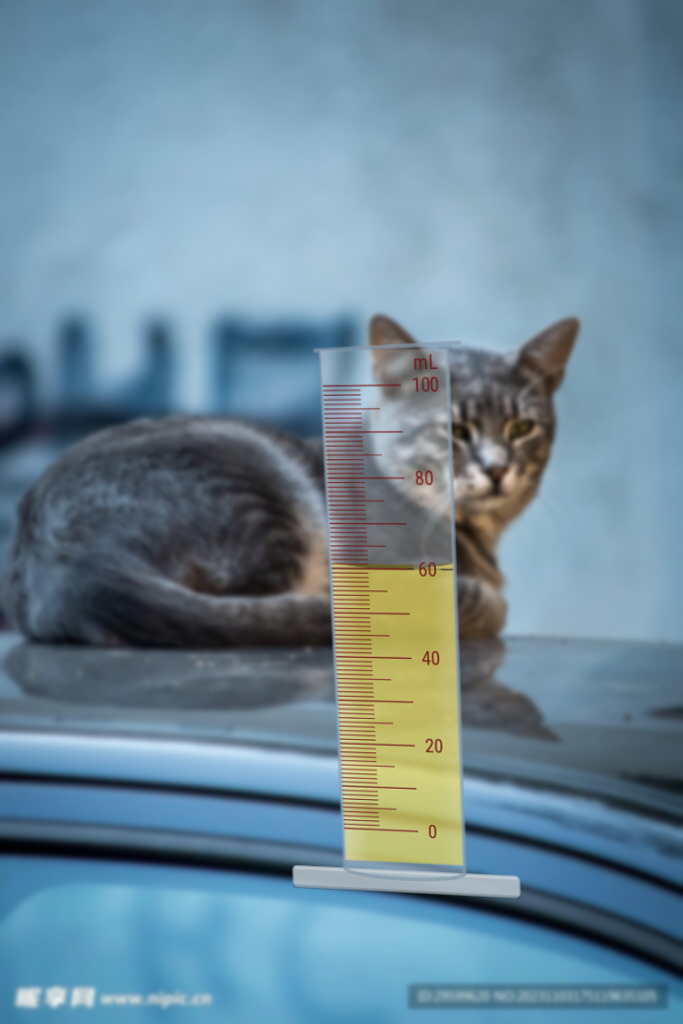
60 mL
